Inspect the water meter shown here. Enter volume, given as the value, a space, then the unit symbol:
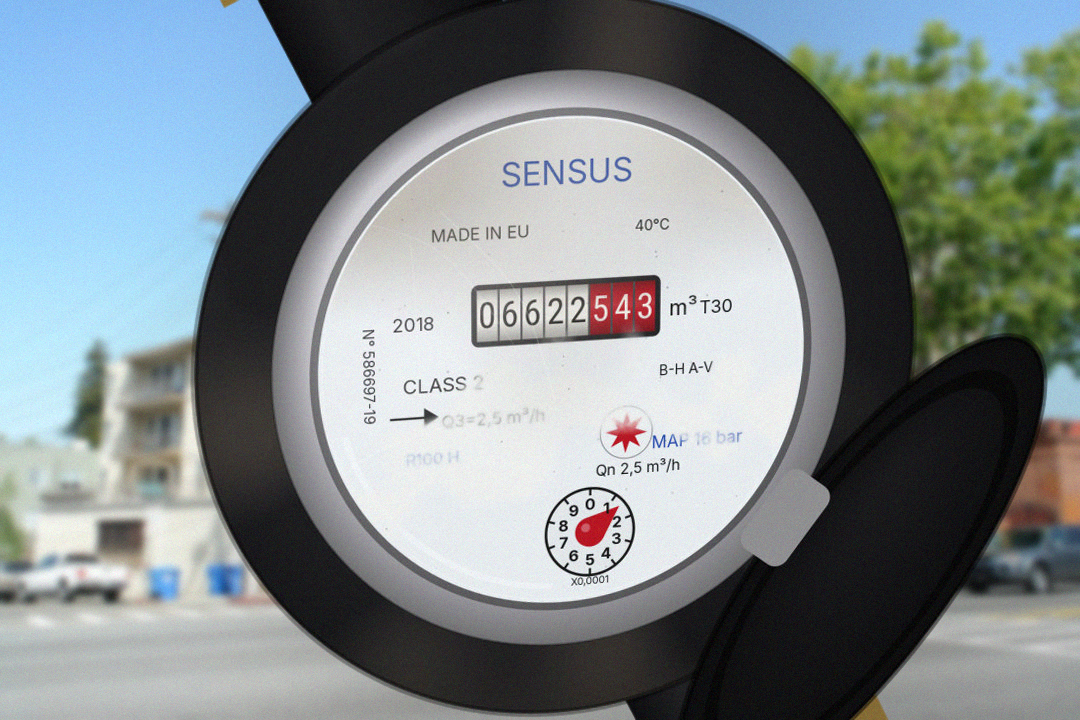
6622.5431 m³
